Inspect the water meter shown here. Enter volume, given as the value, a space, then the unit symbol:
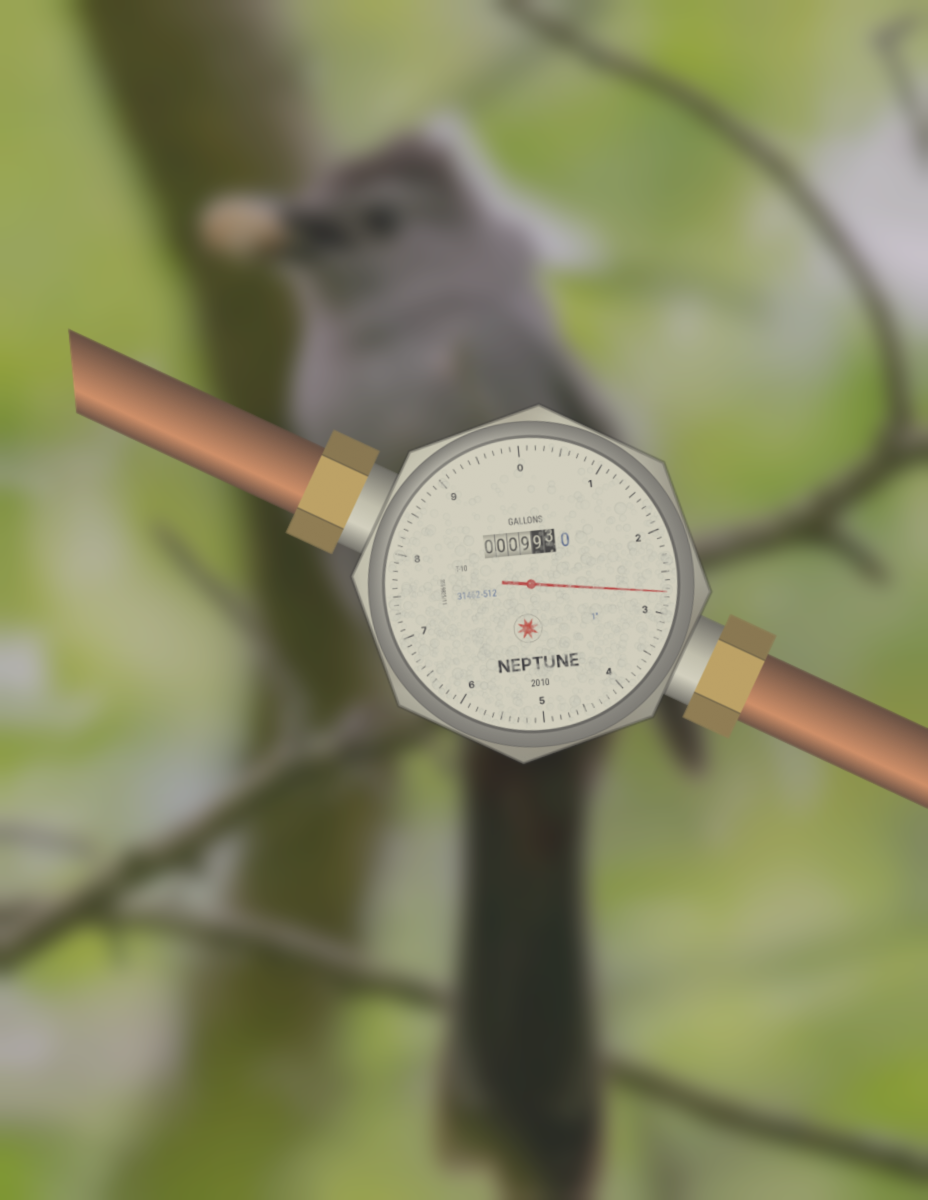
9932.7 gal
